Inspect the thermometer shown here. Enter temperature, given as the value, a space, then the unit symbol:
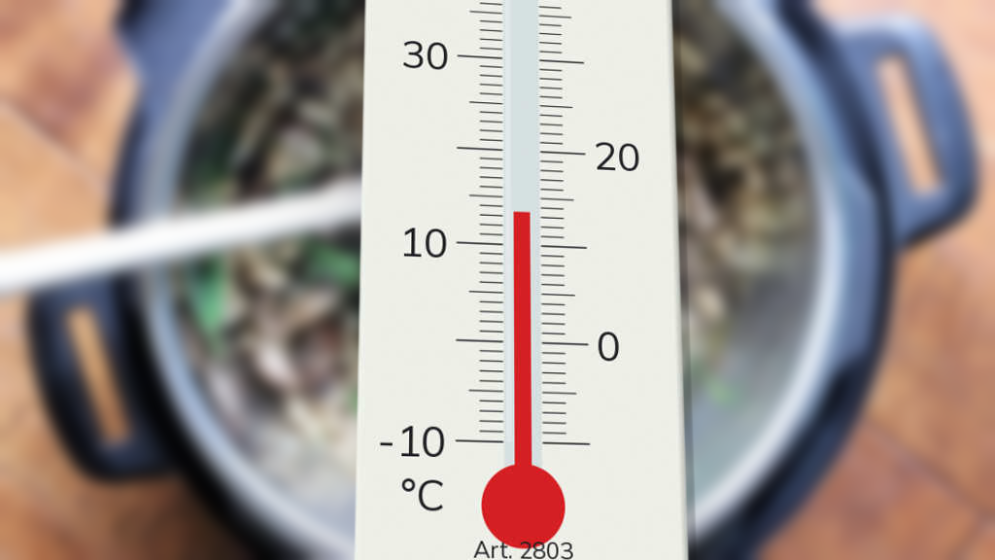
13.5 °C
